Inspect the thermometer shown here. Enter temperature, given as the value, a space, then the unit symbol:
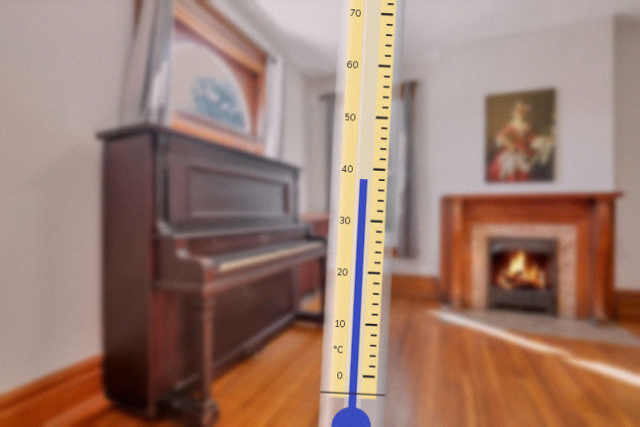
38 °C
